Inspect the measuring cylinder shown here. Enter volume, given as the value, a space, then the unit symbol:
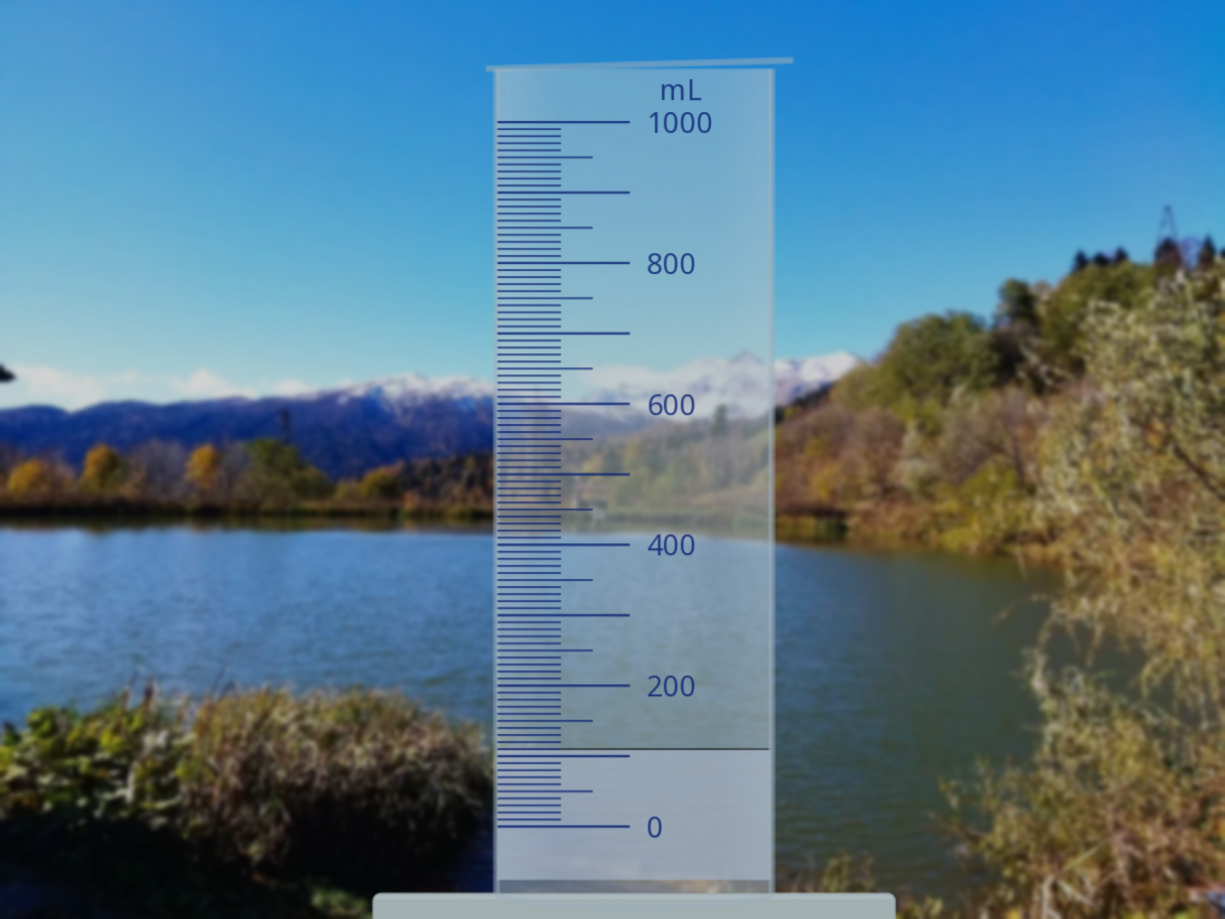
110 mL
